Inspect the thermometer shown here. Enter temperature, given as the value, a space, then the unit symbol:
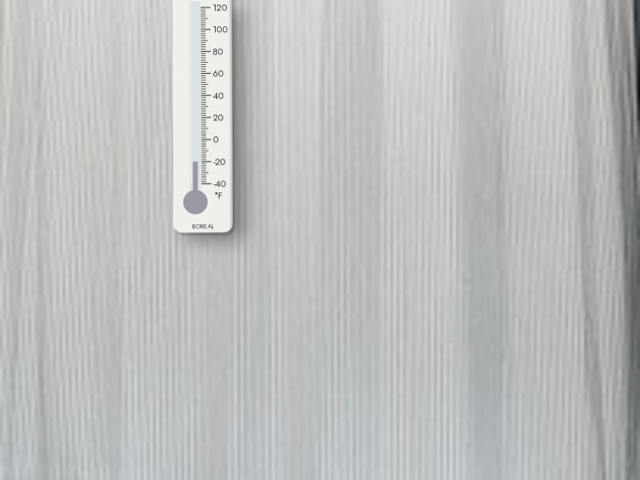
-20 °F
